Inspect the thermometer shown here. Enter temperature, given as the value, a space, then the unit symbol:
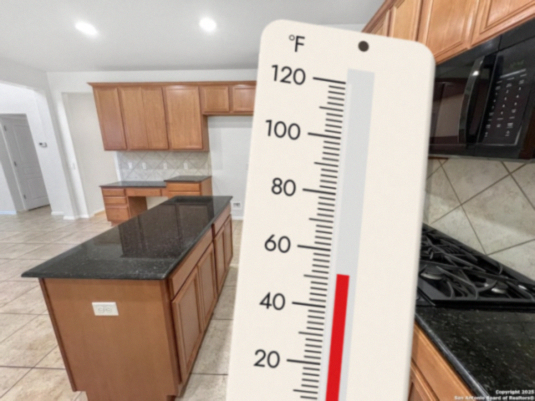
52 °F
